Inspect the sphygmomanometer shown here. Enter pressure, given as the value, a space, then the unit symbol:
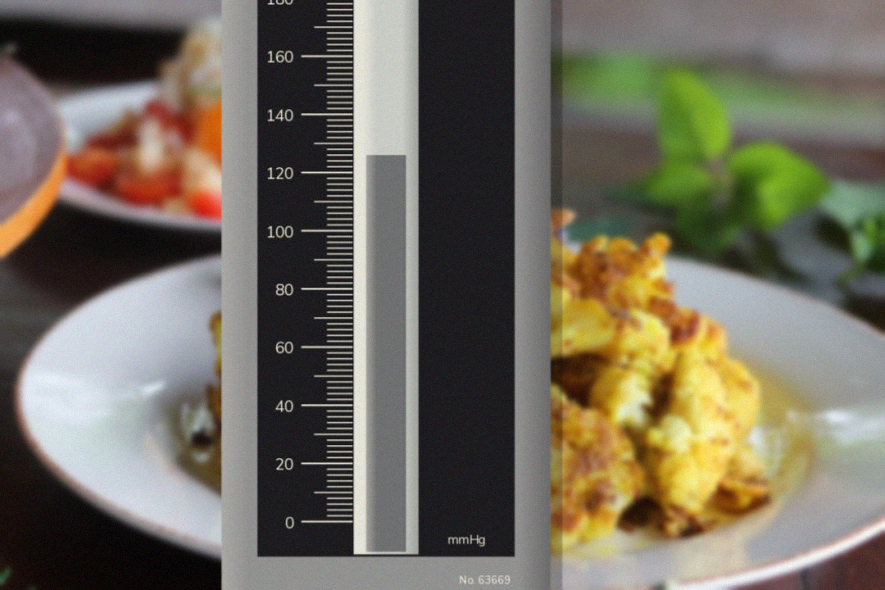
126 mmHg
